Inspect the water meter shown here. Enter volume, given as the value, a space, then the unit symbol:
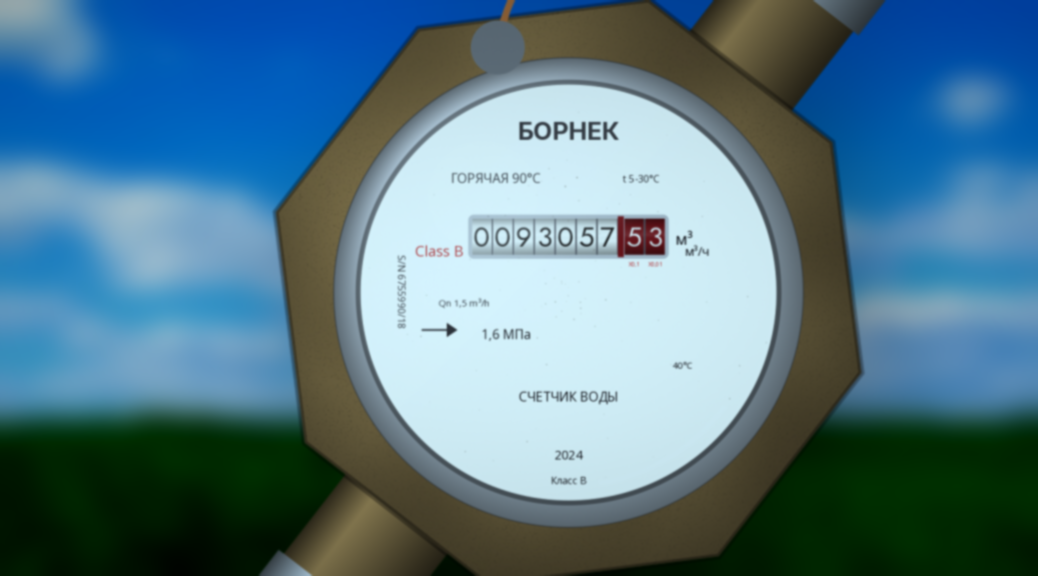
93057.53 m³
